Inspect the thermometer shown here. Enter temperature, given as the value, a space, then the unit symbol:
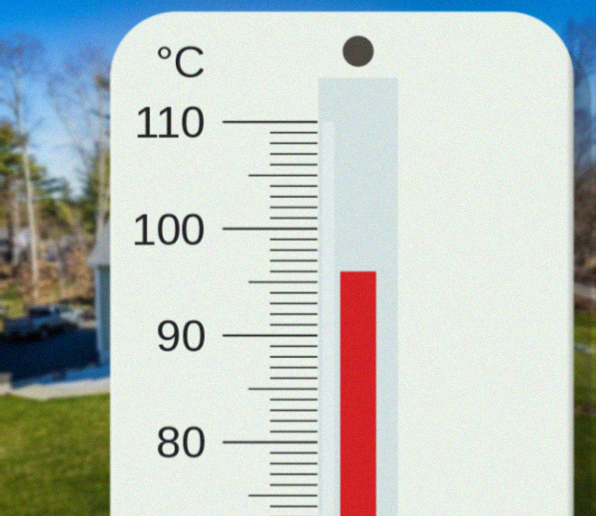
96 °C
